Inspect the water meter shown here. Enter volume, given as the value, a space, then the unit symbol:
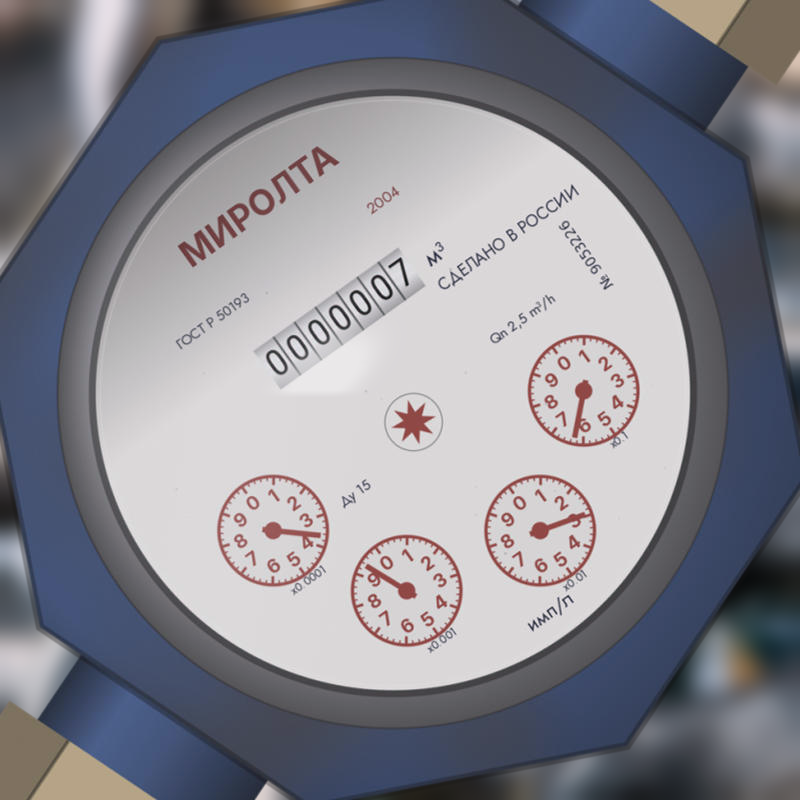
7.6293 m³
